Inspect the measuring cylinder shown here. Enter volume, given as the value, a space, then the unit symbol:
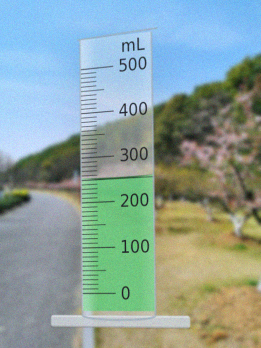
250 mL
